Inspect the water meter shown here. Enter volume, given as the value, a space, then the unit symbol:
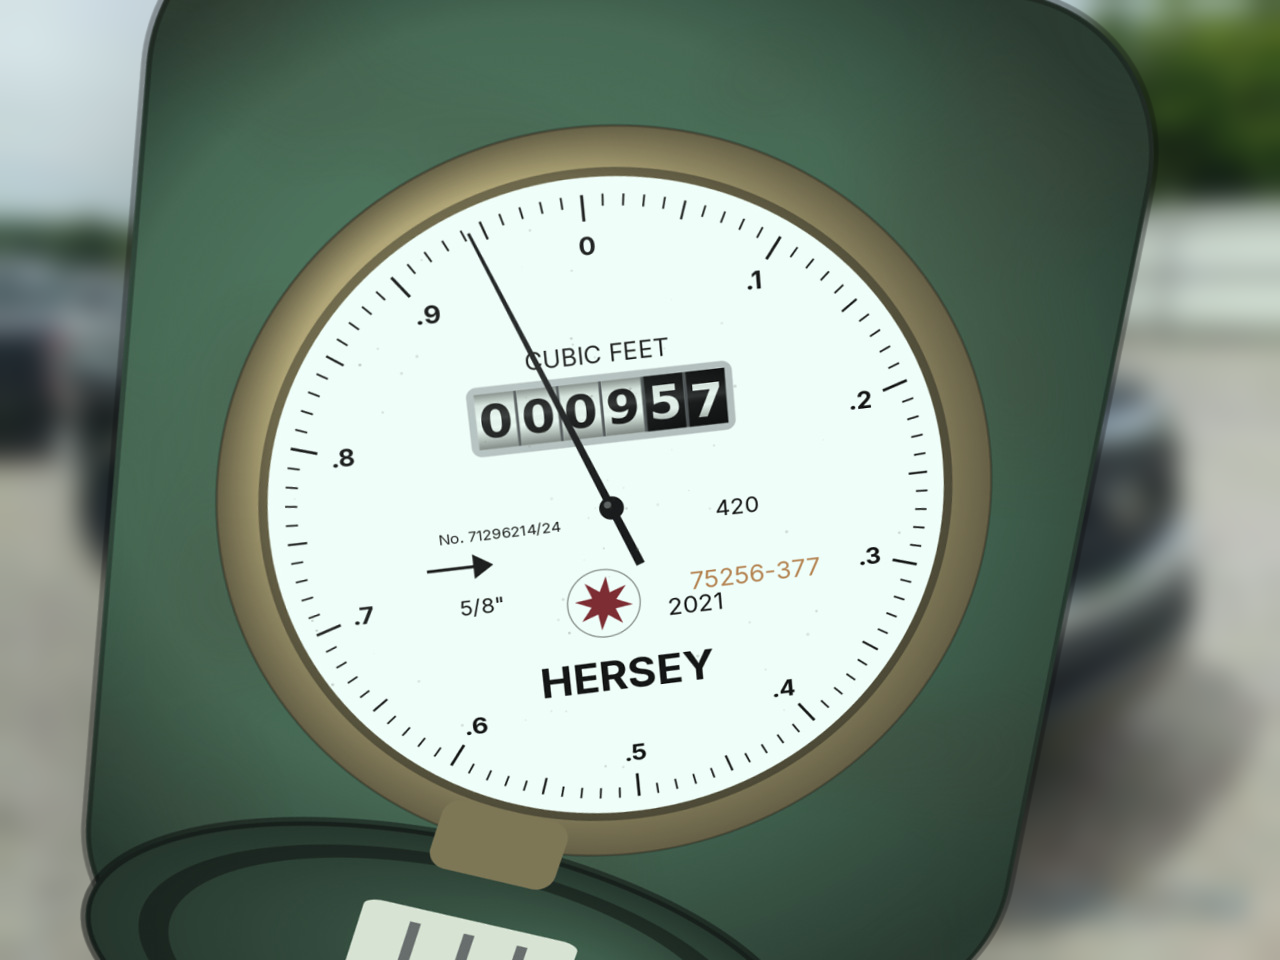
956.94 ft³
